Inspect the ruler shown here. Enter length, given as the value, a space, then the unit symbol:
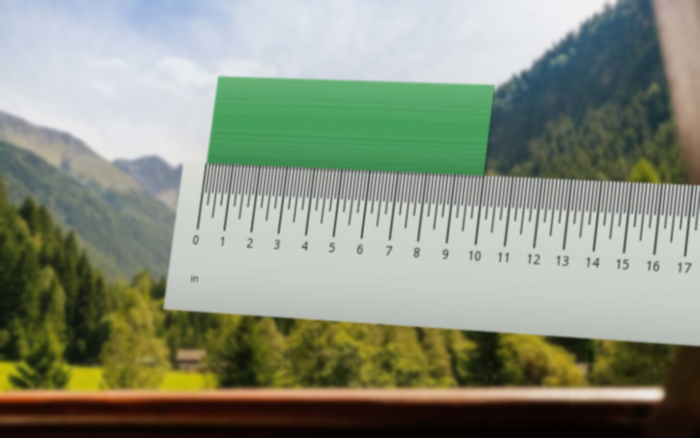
10 in
